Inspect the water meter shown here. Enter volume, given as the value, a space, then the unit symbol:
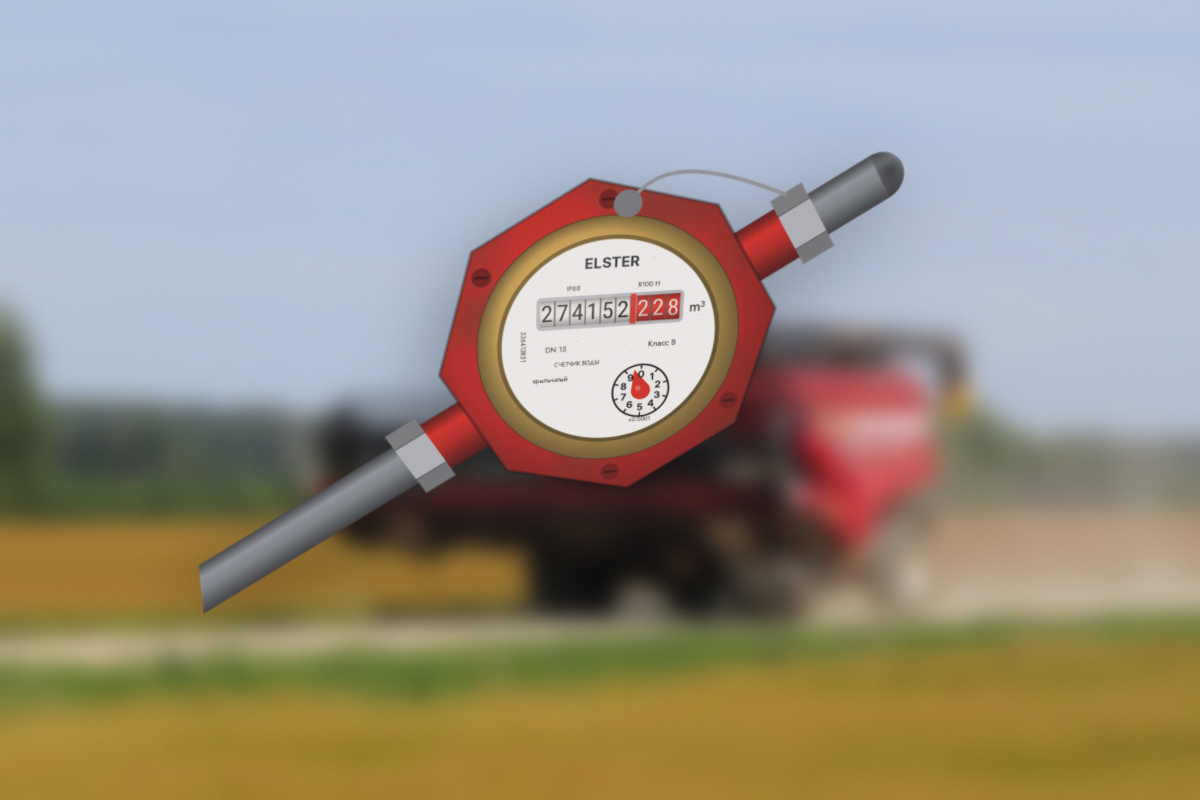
274152.2279 m³
